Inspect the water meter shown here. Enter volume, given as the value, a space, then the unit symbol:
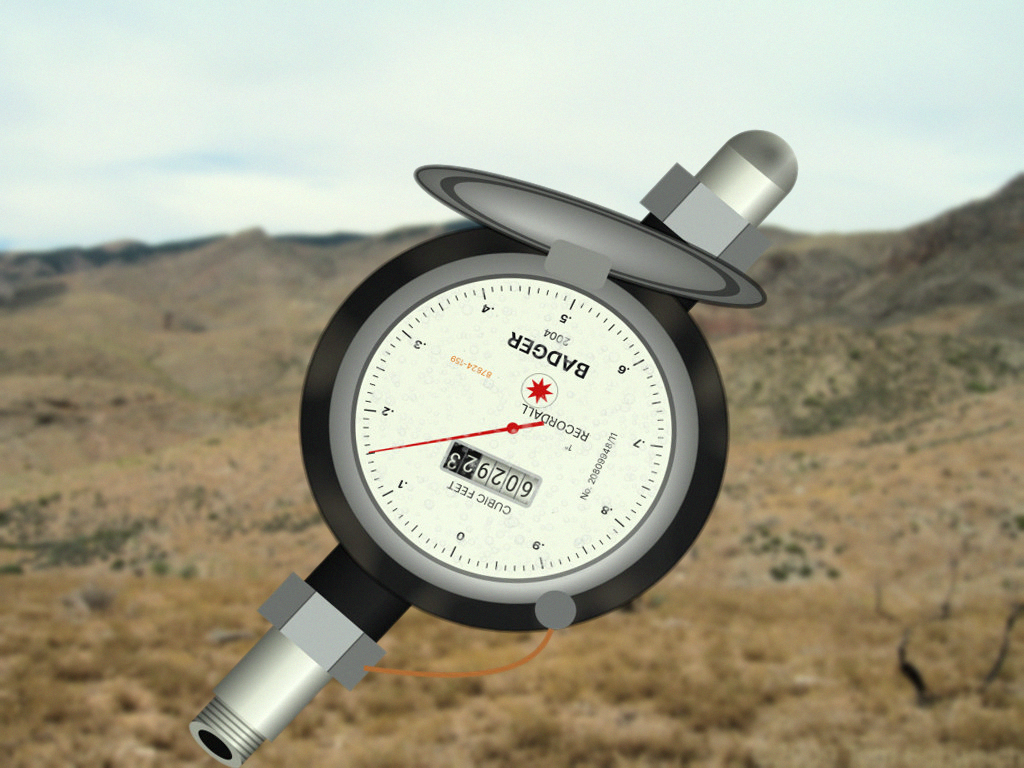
602923.15 ft³
